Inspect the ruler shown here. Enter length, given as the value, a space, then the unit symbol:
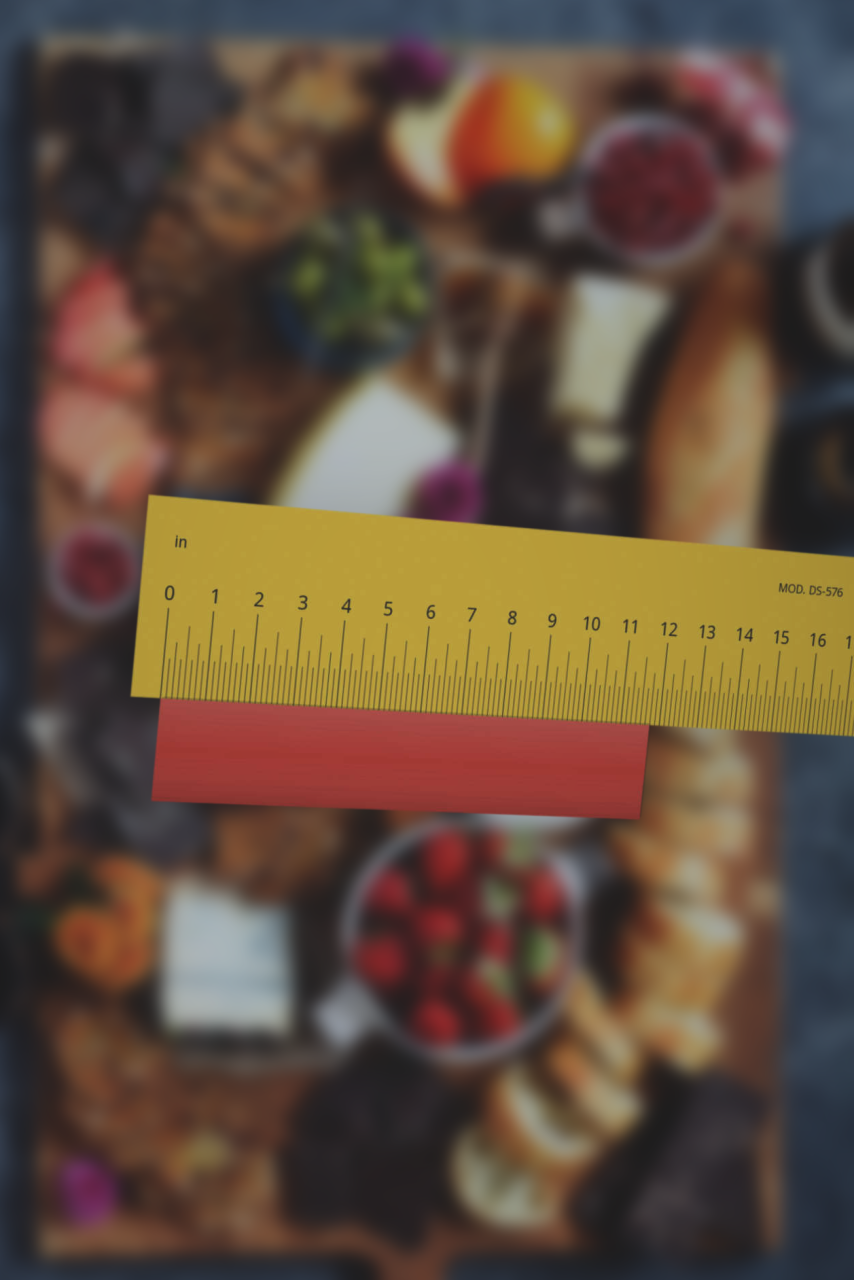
11.75 in
